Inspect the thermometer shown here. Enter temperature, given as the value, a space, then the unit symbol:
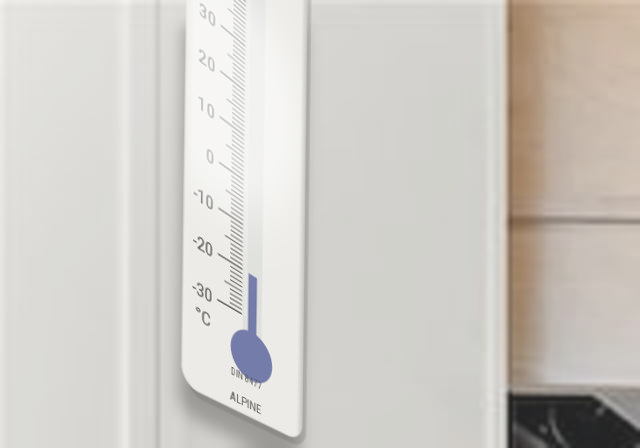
-20 °C
